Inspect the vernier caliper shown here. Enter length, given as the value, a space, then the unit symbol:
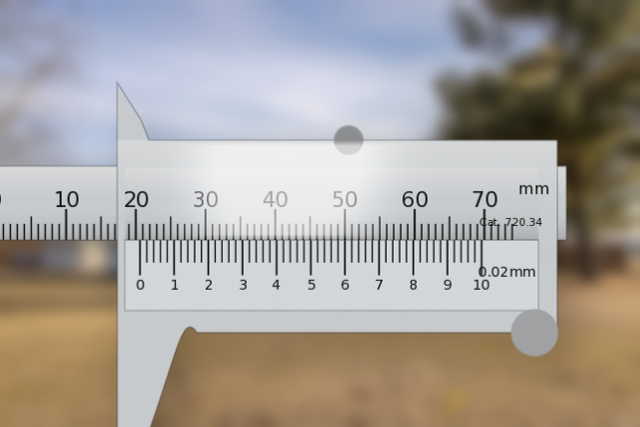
20.6 mm
